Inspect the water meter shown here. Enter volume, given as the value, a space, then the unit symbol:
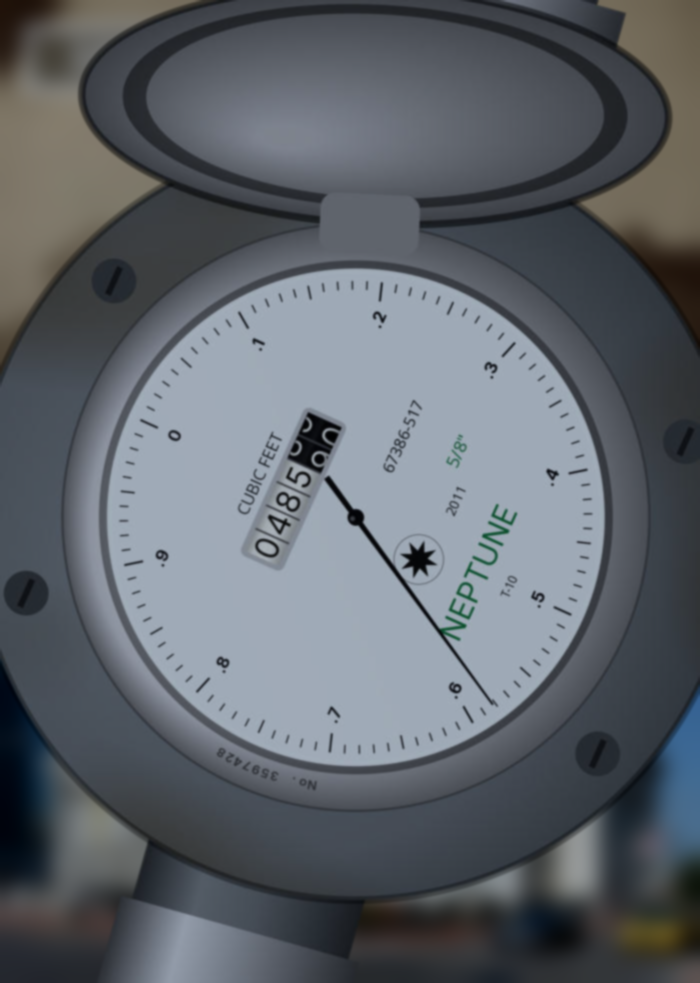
48589.58 ft³
